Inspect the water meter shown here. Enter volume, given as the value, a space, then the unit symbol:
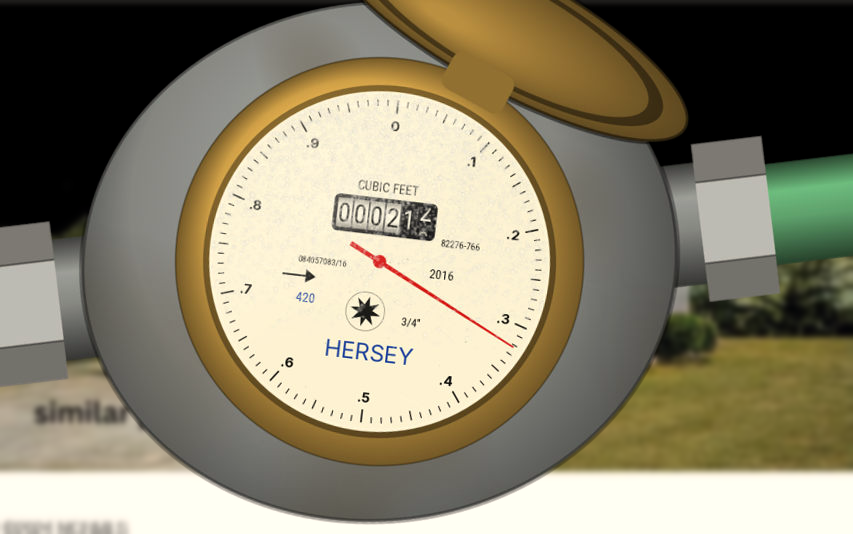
212.32 ft³
